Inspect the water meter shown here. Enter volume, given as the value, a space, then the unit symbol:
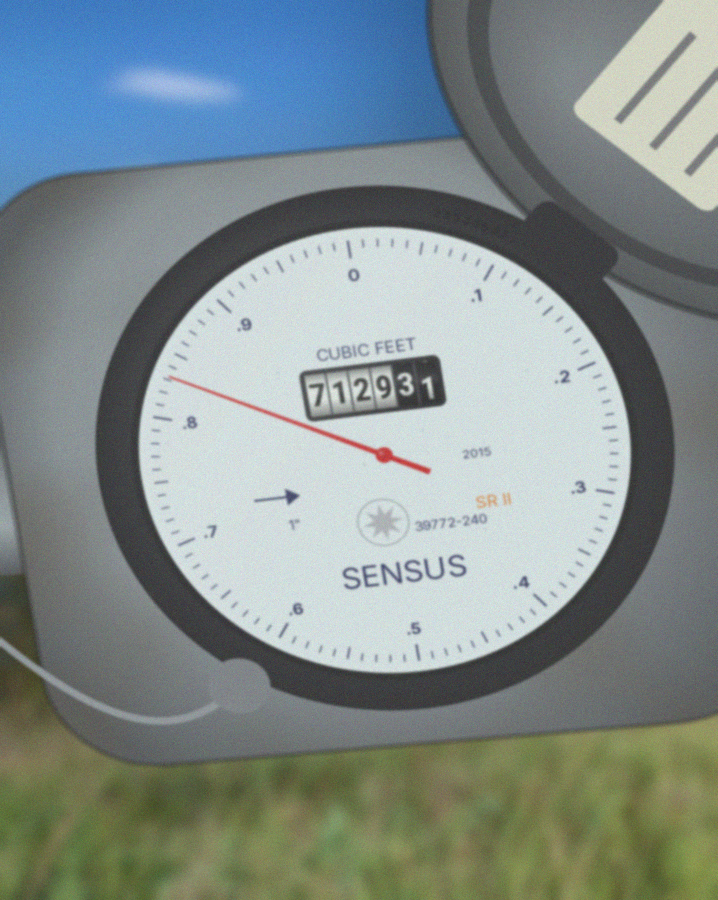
712930.83 ft³
